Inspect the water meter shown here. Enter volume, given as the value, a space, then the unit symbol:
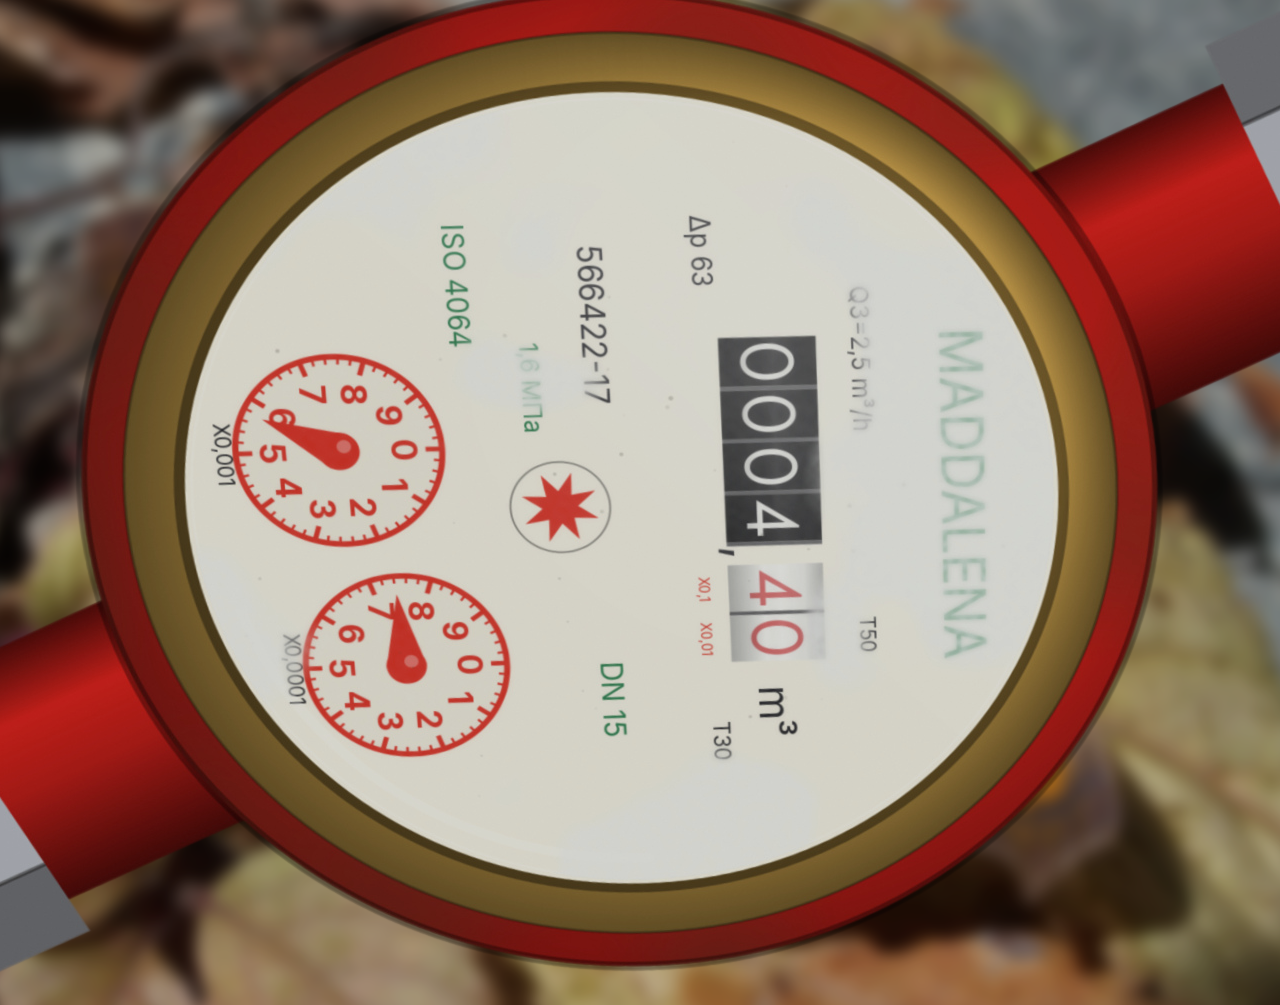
4.4057 m³
